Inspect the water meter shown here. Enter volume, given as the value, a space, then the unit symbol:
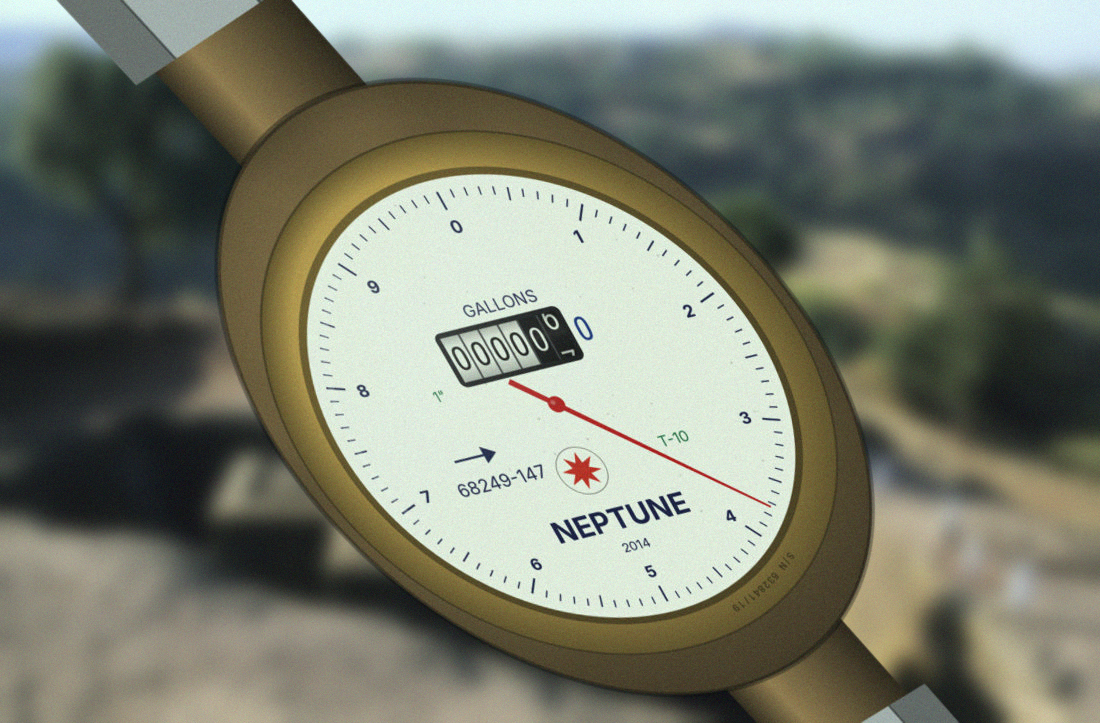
63.7 gal
